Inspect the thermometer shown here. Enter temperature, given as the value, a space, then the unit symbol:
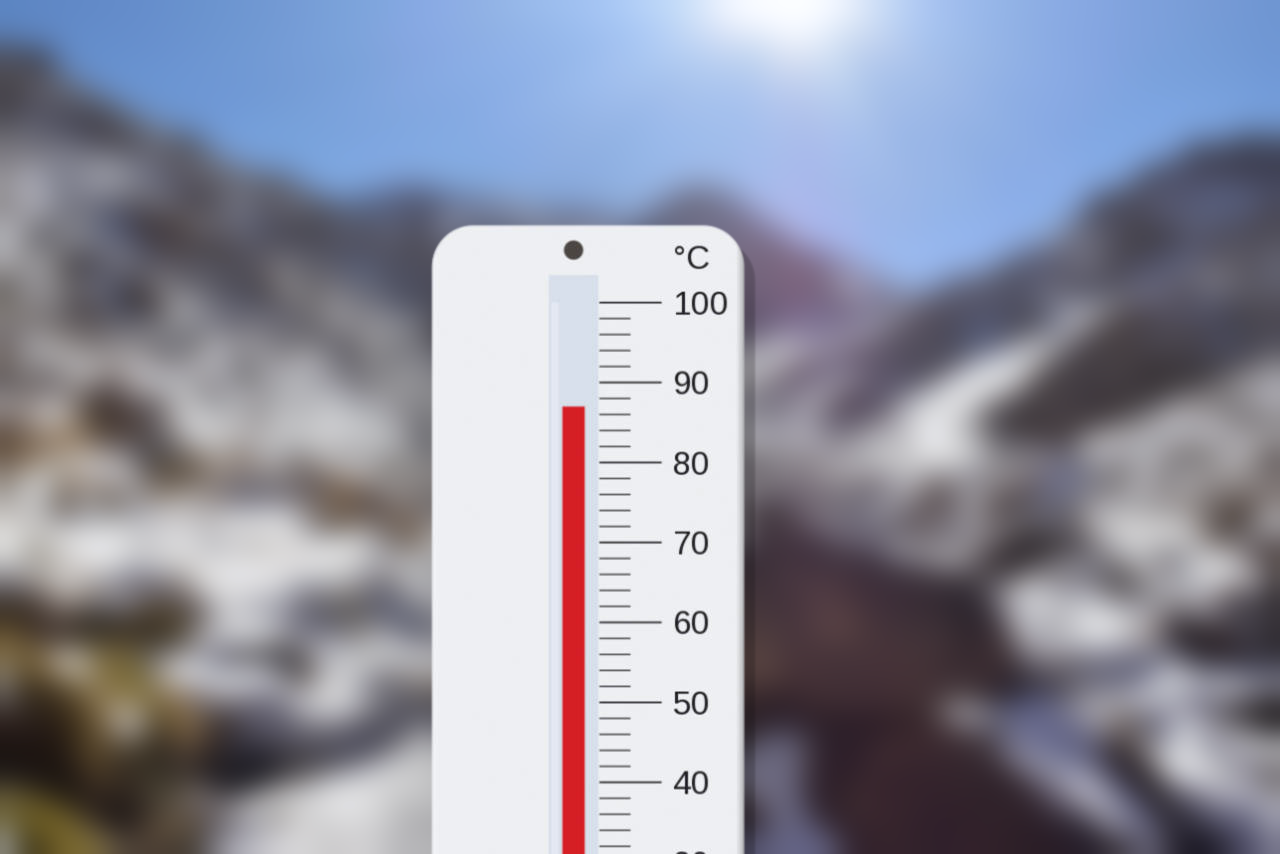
87 °C
